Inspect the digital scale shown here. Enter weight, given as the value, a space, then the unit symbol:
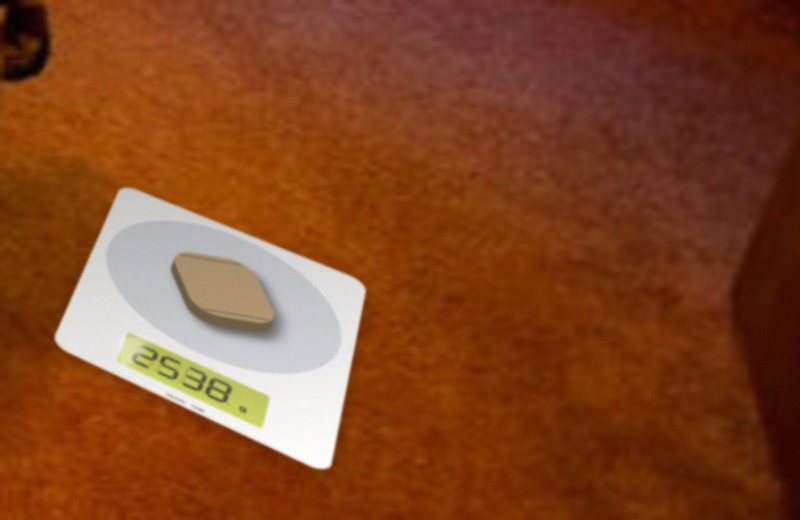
2538 g
